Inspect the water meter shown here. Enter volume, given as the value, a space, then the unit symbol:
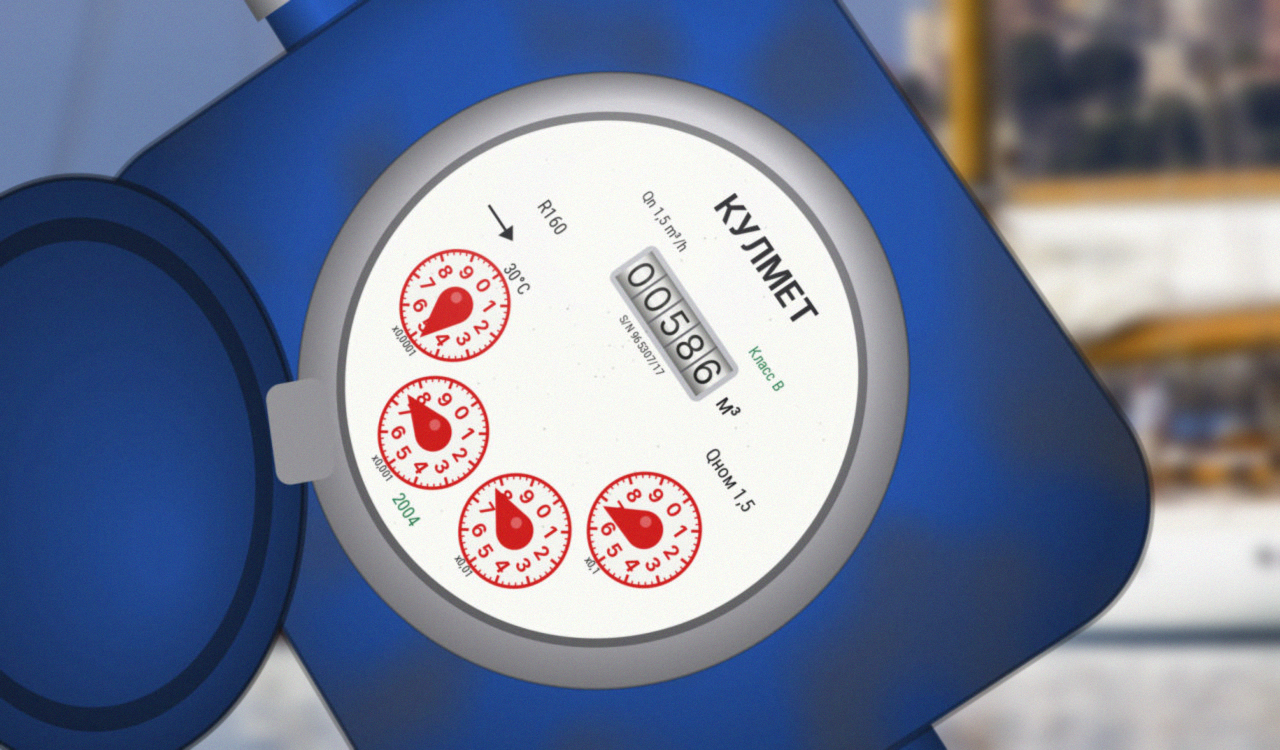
586.6774 m³
